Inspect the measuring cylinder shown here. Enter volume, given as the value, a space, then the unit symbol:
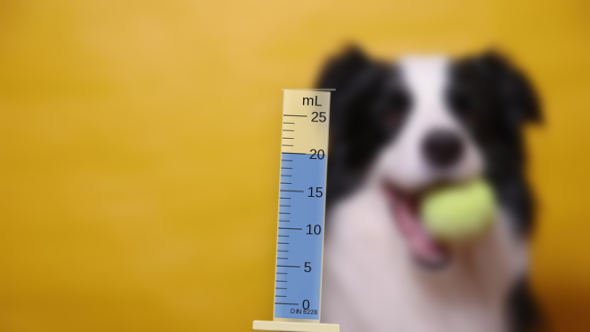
20 mL
